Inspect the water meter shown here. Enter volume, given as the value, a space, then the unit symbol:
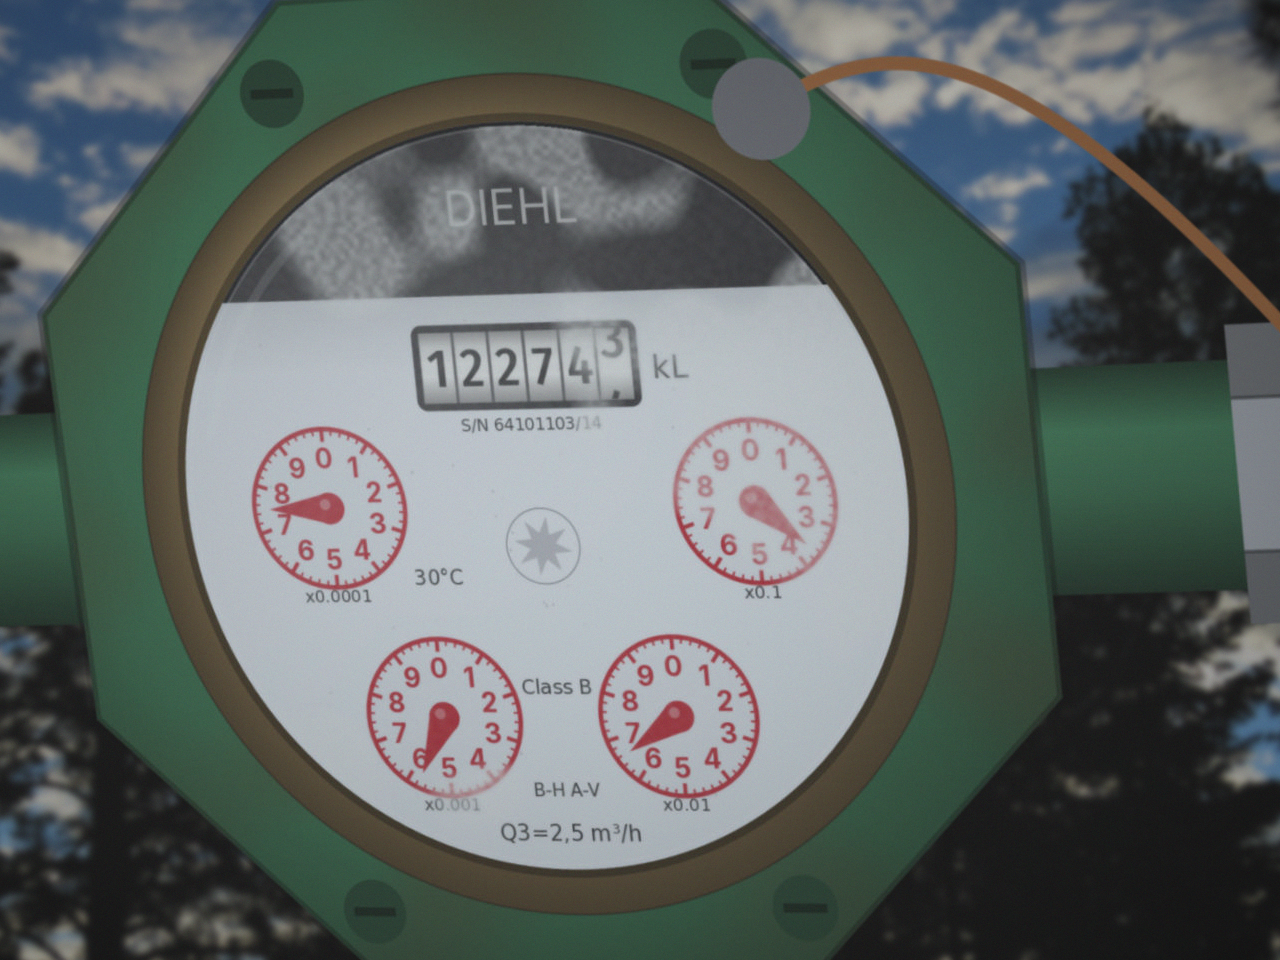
122743.3657 kL
